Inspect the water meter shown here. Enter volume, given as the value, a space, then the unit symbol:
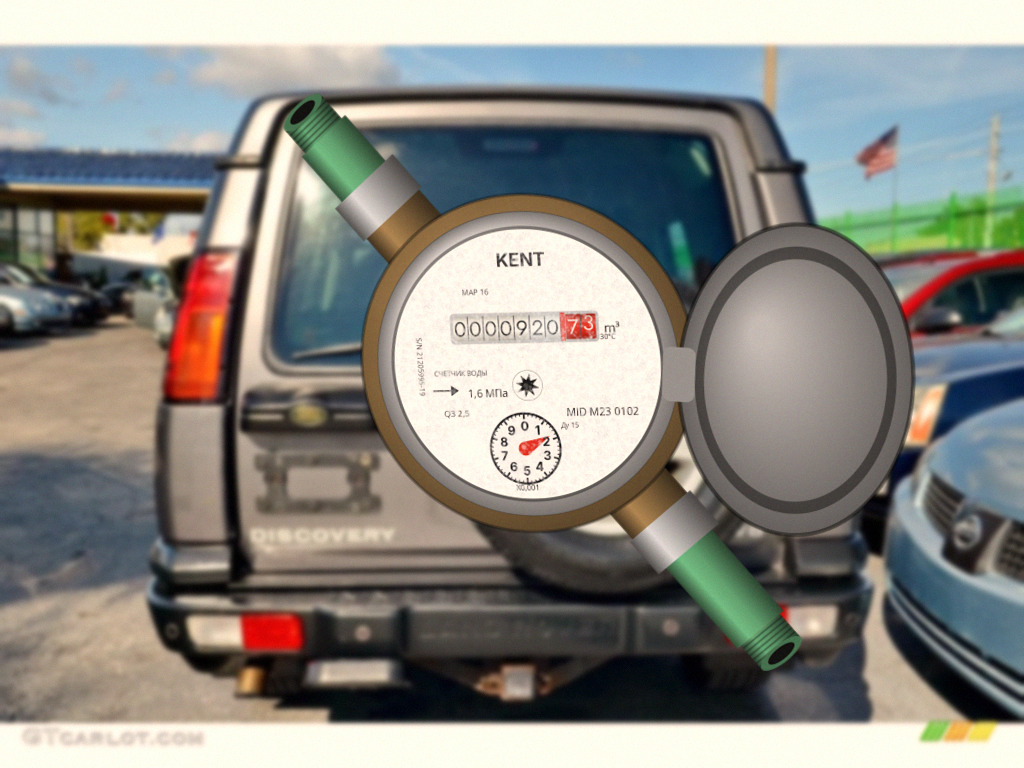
920.731 m³
